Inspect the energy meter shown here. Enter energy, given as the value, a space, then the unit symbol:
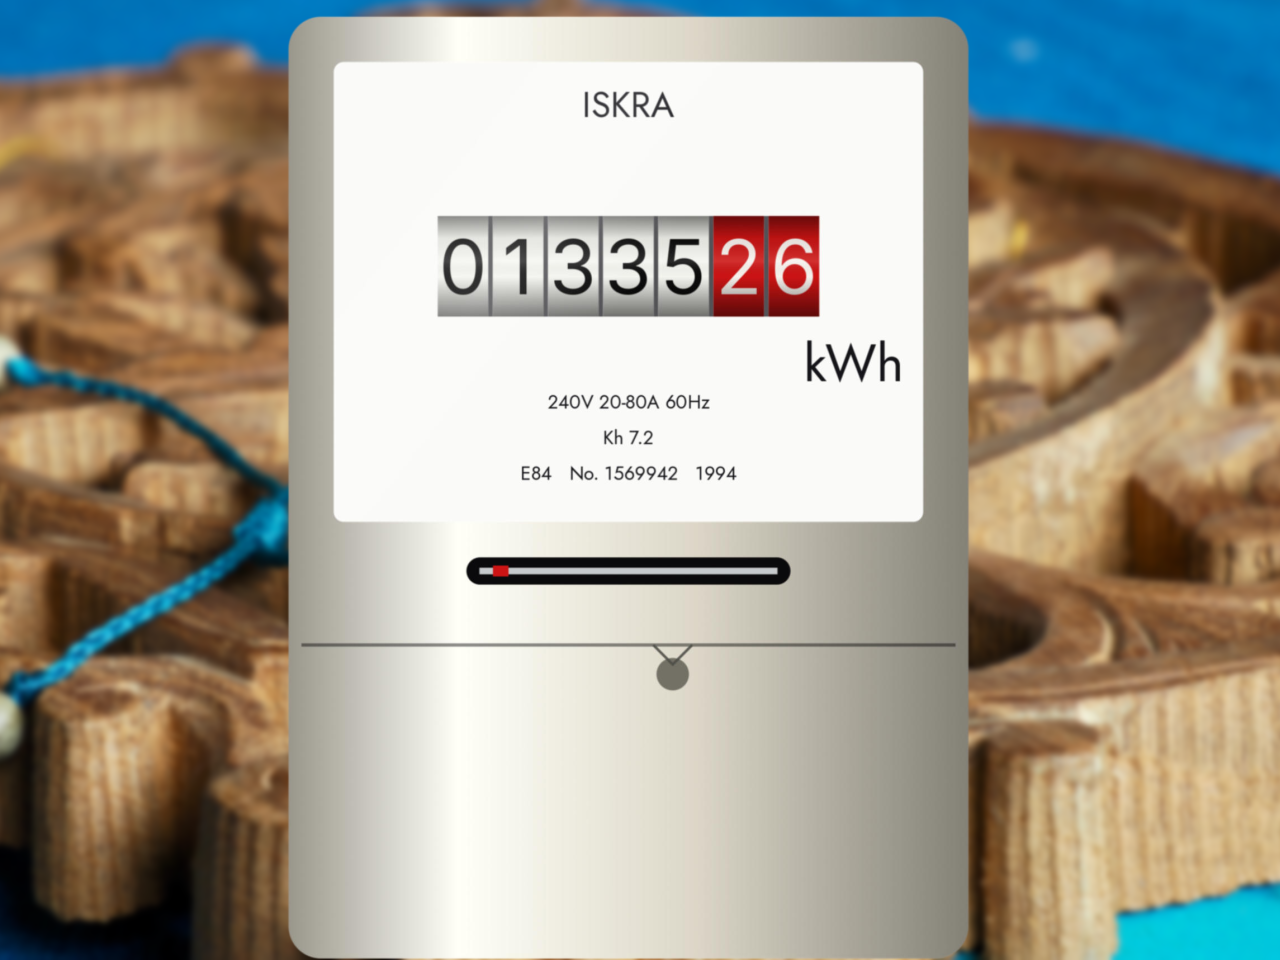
1335.26 kWh
